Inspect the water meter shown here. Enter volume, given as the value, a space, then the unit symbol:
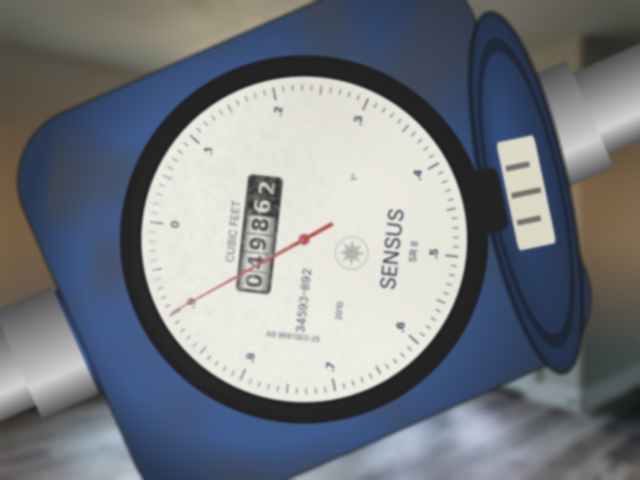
49861.90 ft³
